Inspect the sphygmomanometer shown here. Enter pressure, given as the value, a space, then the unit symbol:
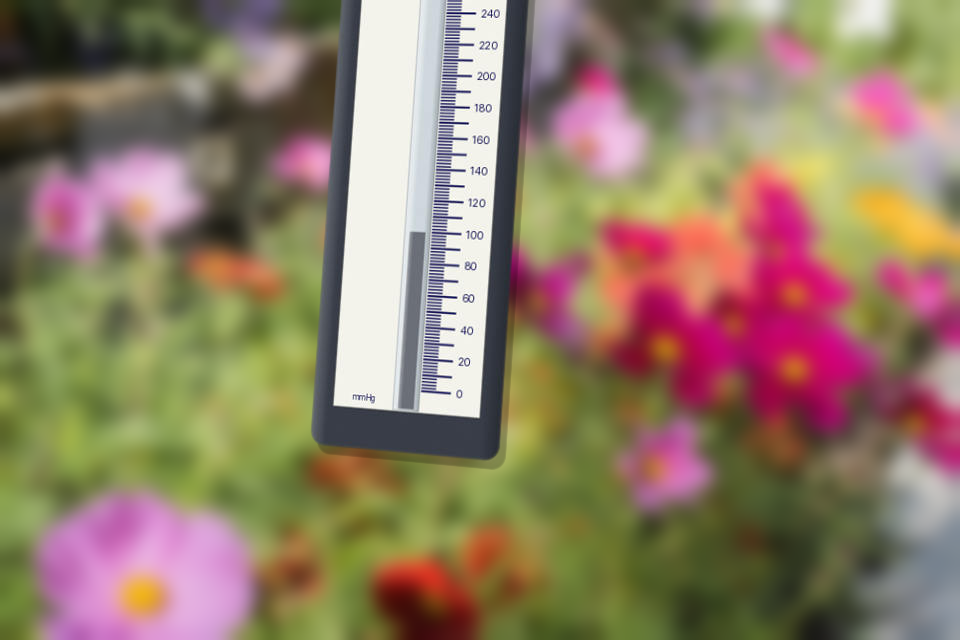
100 mmHg
